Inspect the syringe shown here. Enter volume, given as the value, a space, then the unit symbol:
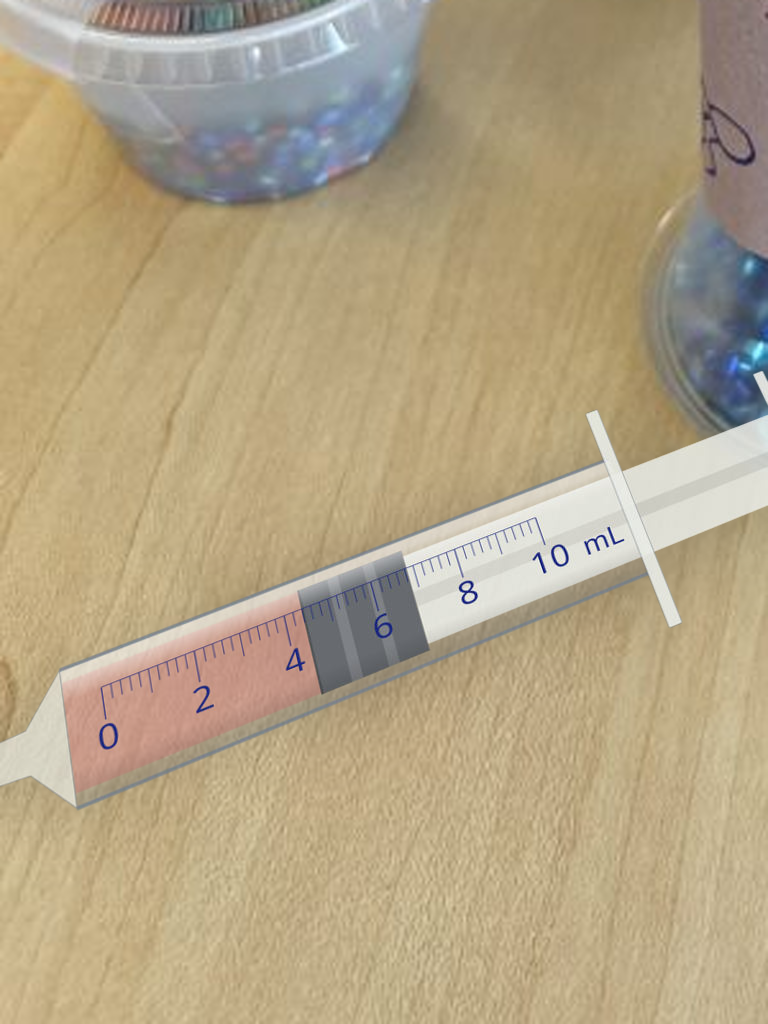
4.4 mL
